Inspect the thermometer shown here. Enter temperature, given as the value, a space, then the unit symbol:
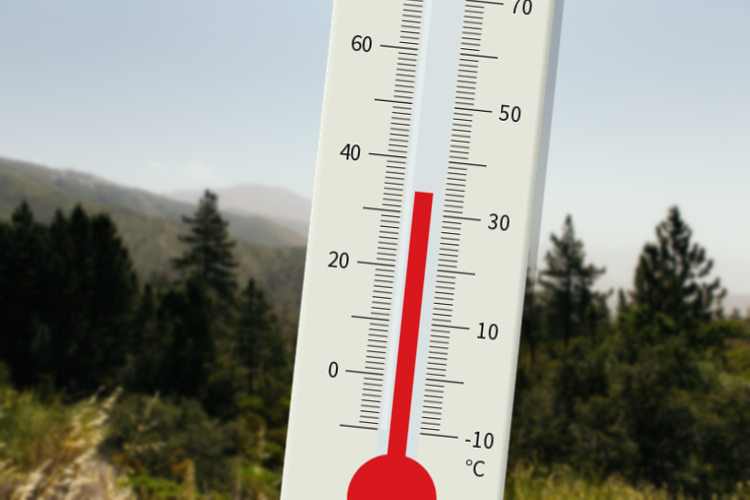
34 °C
